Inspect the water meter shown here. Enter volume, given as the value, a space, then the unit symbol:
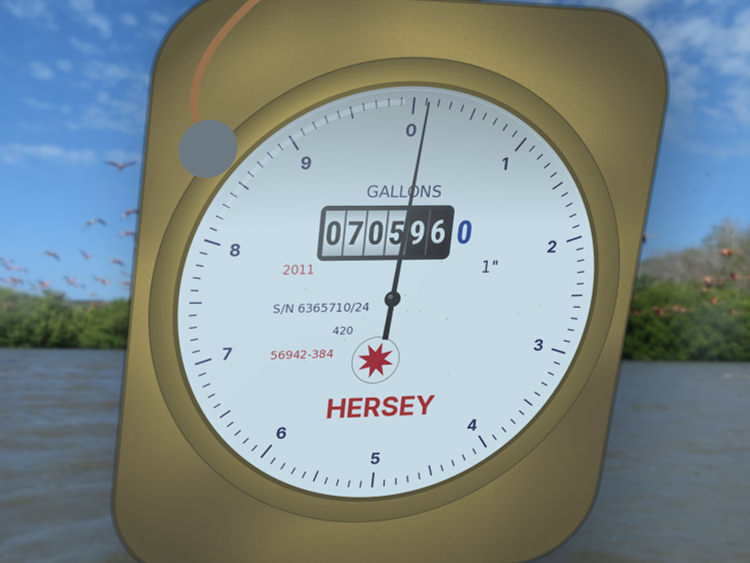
705960.1 gal
